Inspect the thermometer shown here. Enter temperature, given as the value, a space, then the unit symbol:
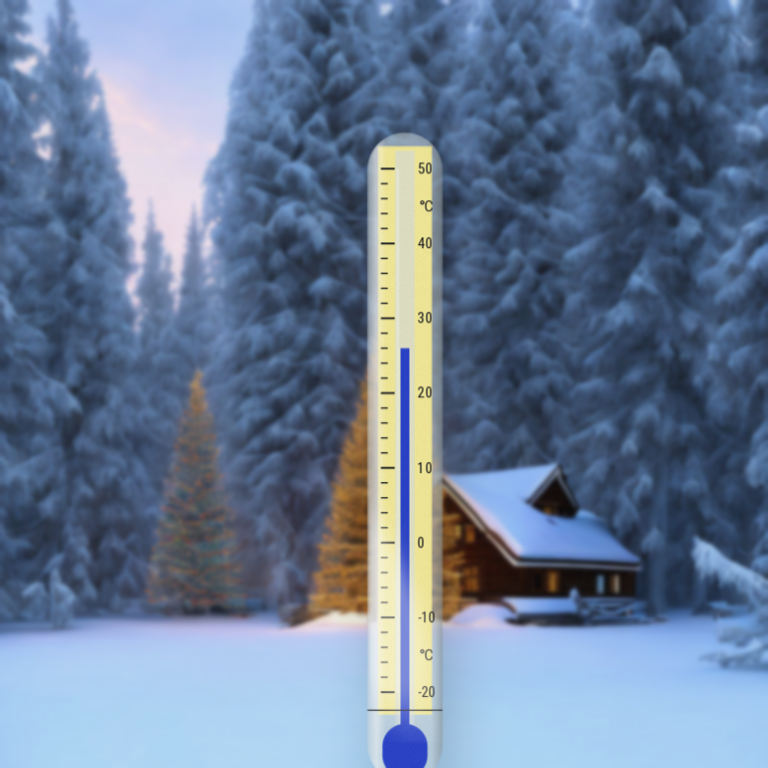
26 °C
